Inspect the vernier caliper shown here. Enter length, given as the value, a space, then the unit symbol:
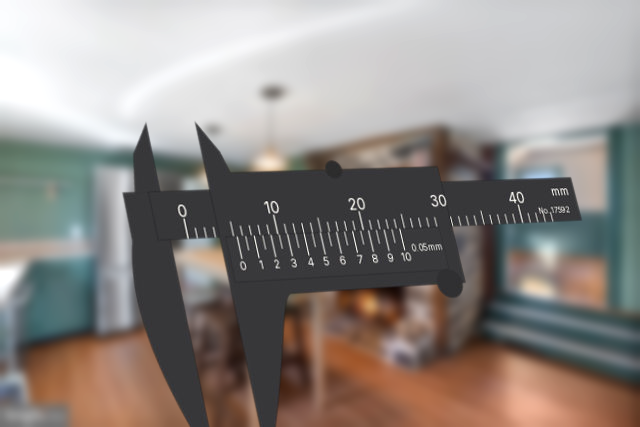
5.4 mm
